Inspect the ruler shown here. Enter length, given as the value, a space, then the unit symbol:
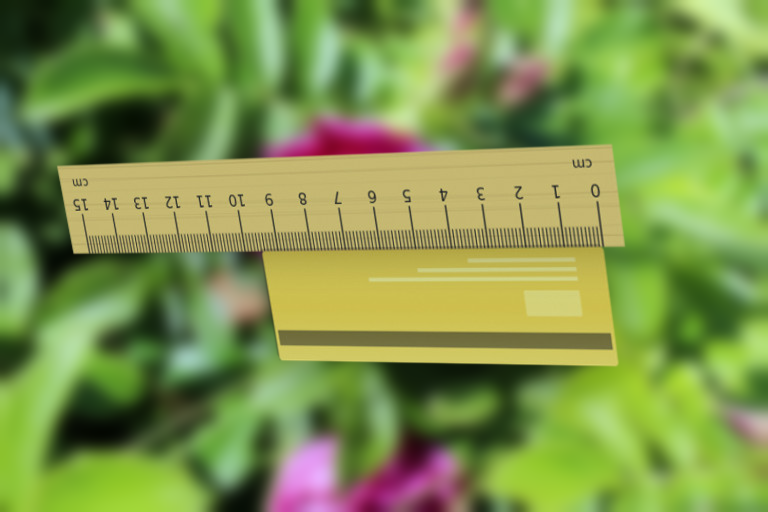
9.5 cm
